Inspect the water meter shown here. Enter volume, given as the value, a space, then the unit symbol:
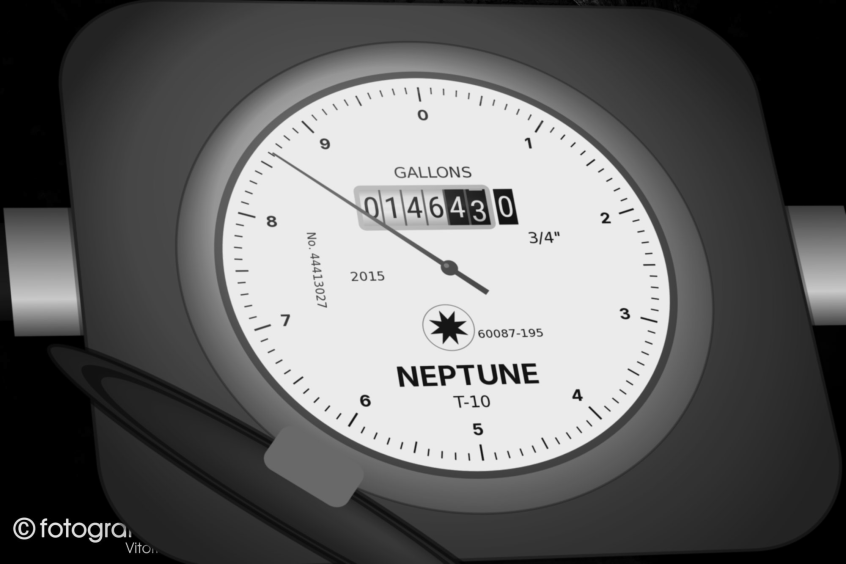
146428.6 gal
